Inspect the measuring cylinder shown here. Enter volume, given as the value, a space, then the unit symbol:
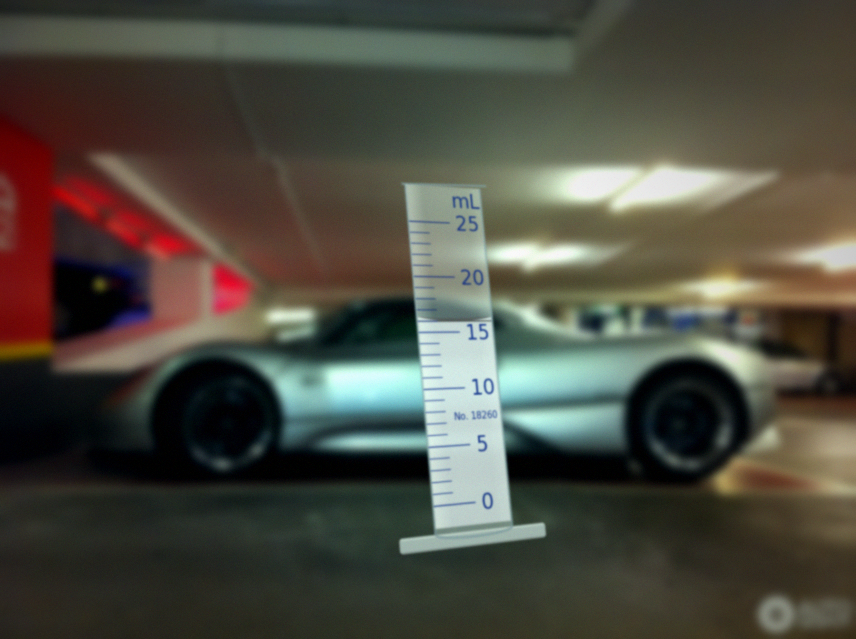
16 mL
